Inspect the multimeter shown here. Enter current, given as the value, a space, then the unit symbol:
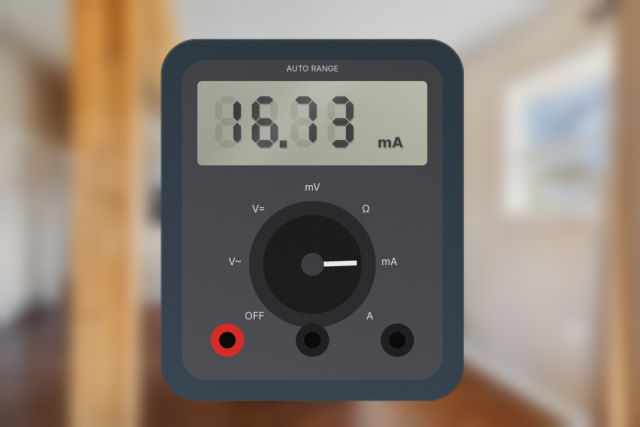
16.73 mA
